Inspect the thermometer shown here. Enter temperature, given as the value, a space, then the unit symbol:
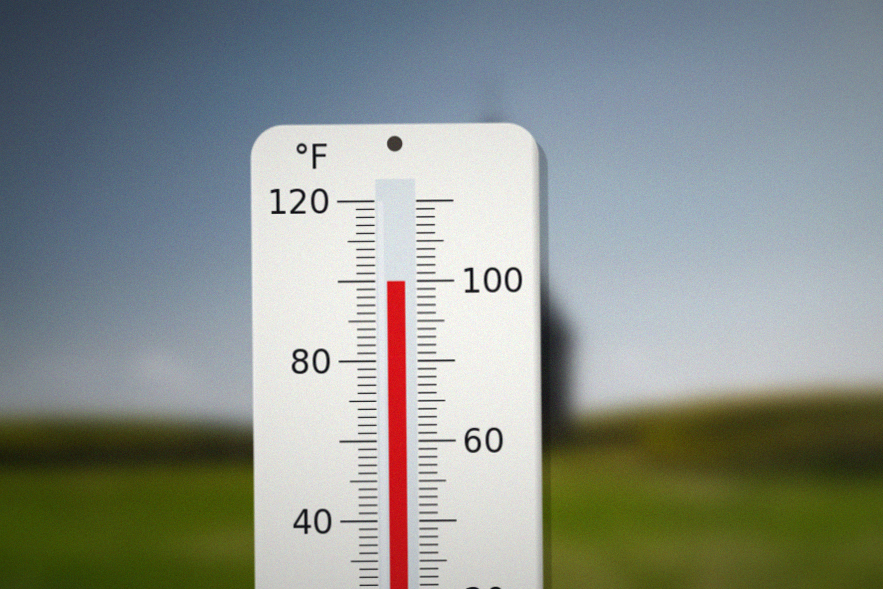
100 °F
